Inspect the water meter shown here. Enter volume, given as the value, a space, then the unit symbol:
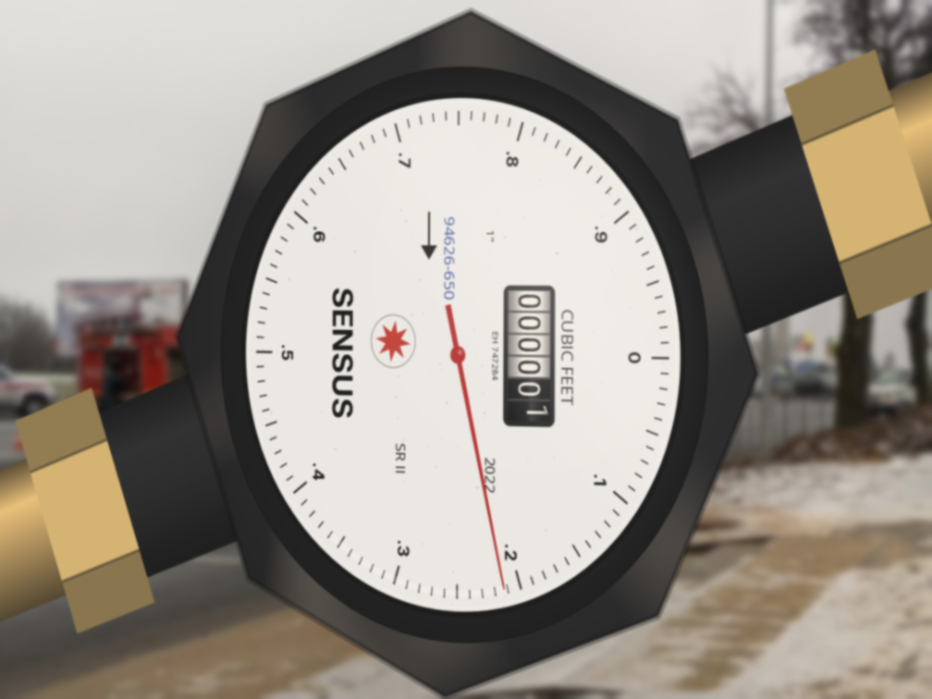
1.21 ft³
